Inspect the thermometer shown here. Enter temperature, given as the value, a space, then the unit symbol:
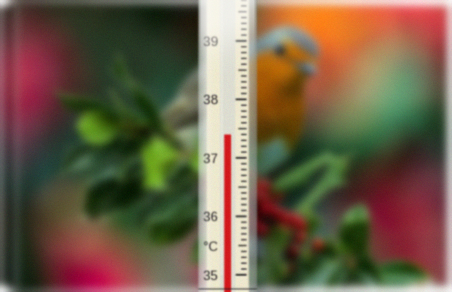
37.4 °C
